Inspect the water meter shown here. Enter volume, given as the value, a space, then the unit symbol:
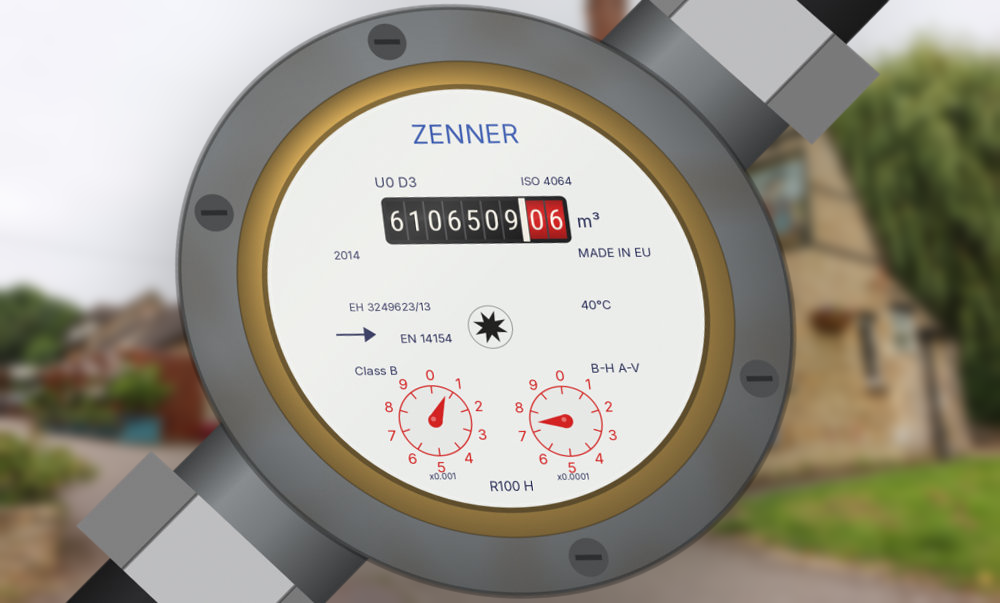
6106509.0607 m³
